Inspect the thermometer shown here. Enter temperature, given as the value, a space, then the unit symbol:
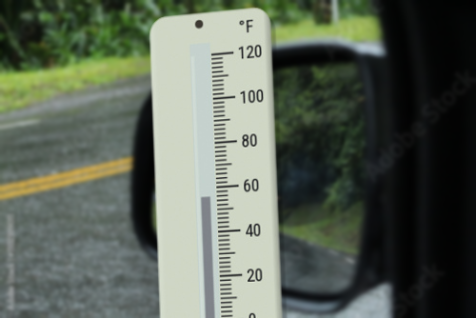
56 °F
